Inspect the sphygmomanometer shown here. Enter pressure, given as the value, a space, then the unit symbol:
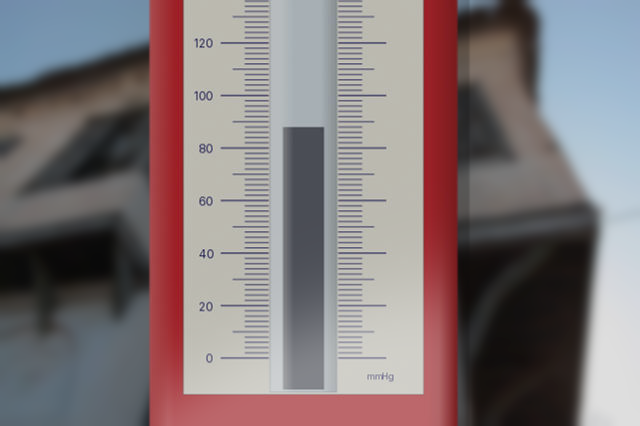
88 mmHg
